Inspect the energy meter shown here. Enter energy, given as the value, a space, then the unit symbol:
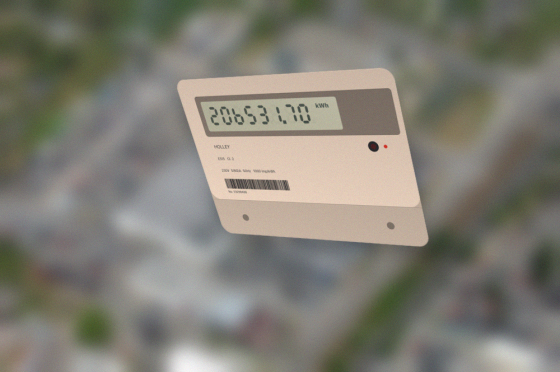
206531.70 kWh
